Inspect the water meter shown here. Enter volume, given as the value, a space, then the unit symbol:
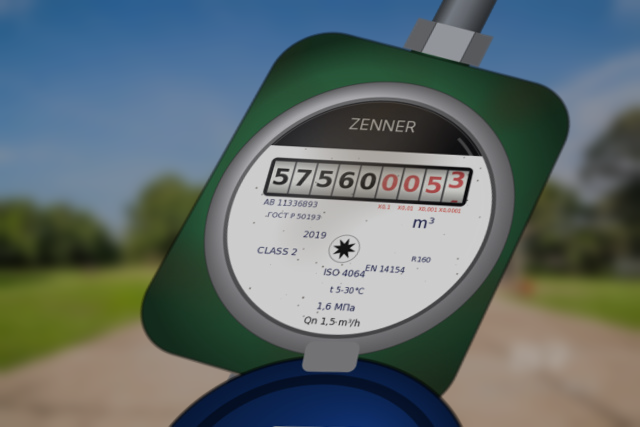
57560.0053 m³
